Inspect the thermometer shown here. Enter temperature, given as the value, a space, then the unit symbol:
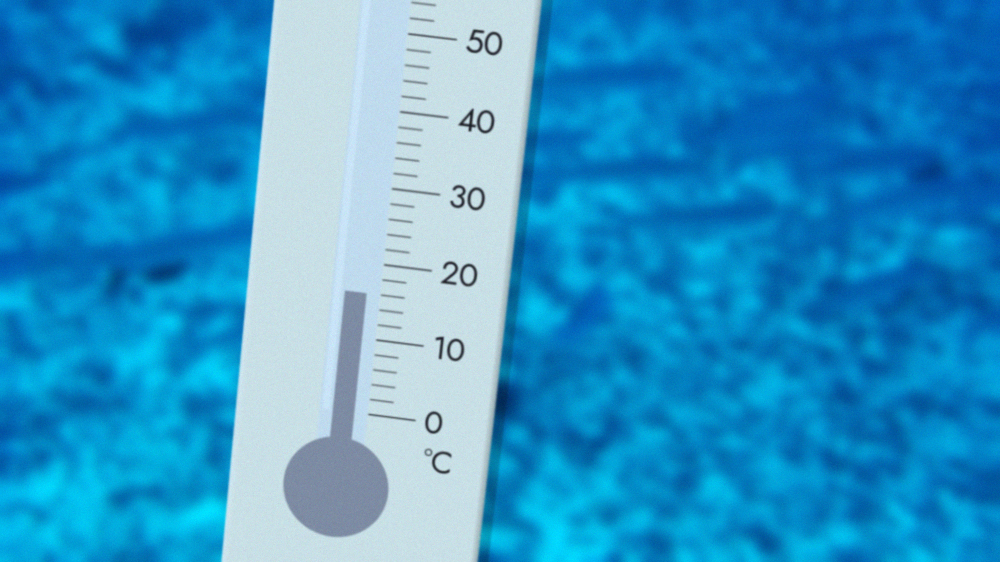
16 °C
